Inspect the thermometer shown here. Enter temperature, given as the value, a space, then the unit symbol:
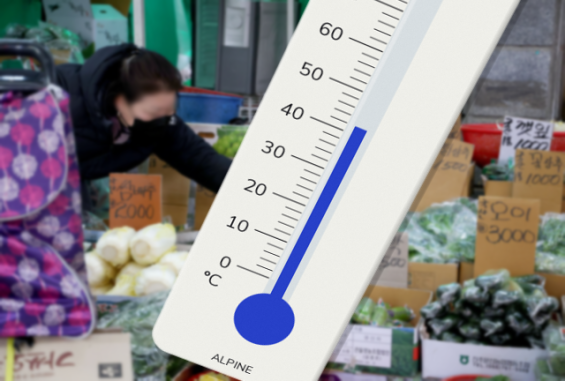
42 °C
